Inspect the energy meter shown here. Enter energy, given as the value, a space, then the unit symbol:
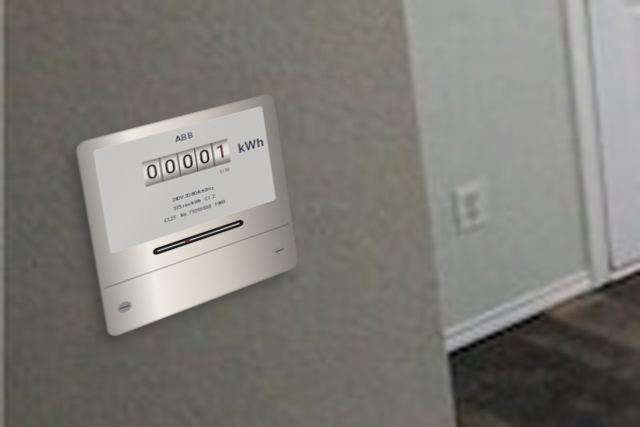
0.1 kWh
